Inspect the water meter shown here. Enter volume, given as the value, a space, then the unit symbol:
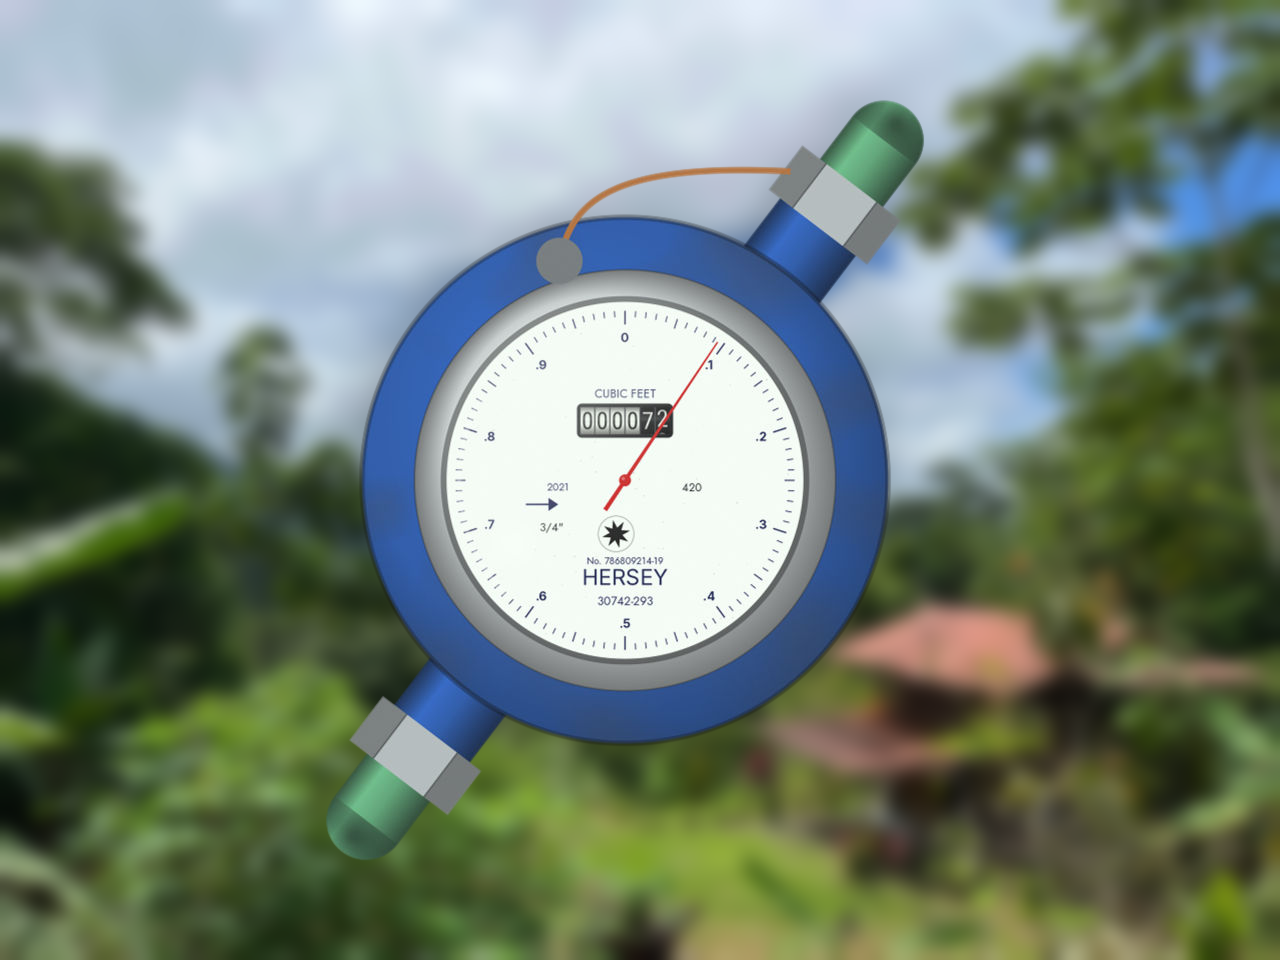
72.09 ft³
